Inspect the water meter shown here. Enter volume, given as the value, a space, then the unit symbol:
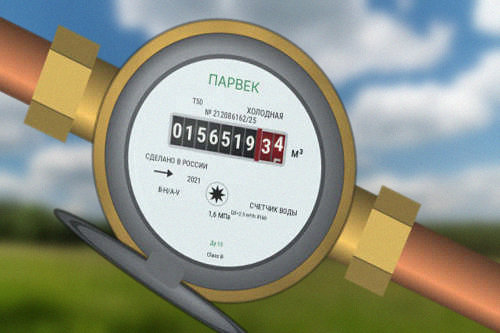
156519.34 m³
